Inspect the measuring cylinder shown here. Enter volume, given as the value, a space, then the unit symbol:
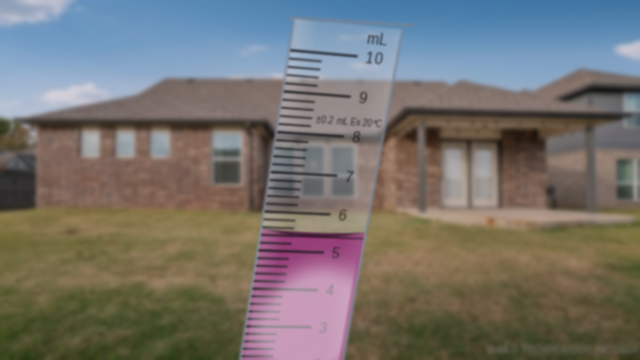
5.4 mL
